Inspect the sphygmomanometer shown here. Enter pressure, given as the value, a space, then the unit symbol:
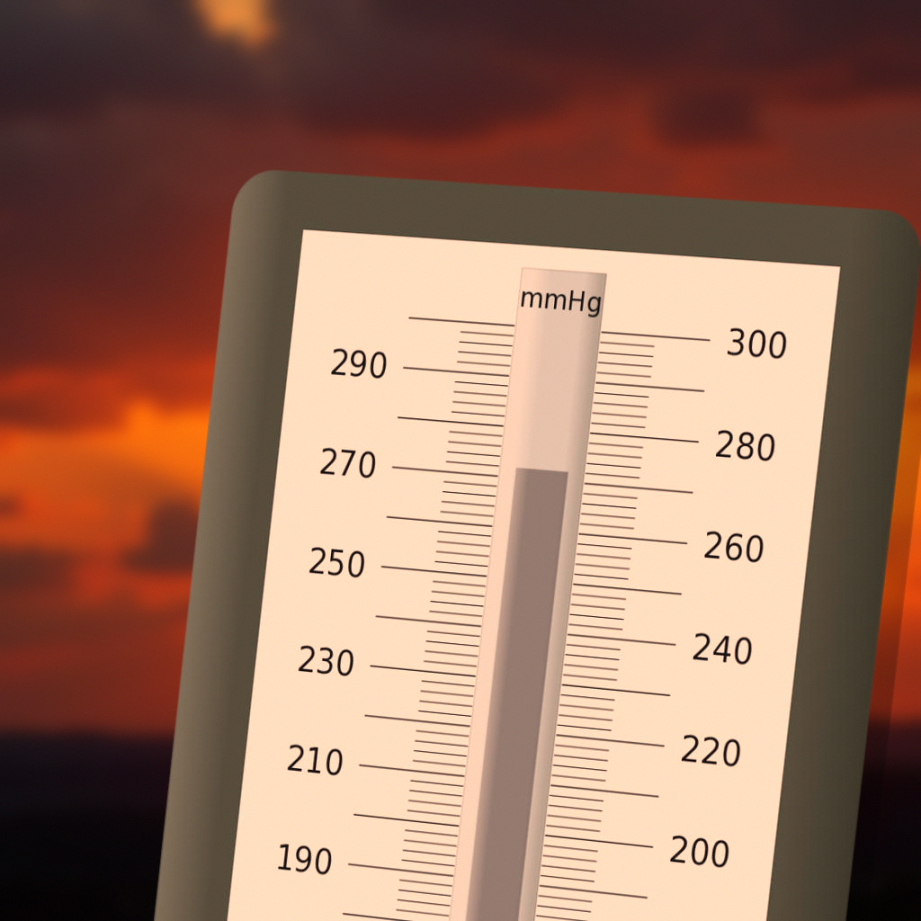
272 mmHg
